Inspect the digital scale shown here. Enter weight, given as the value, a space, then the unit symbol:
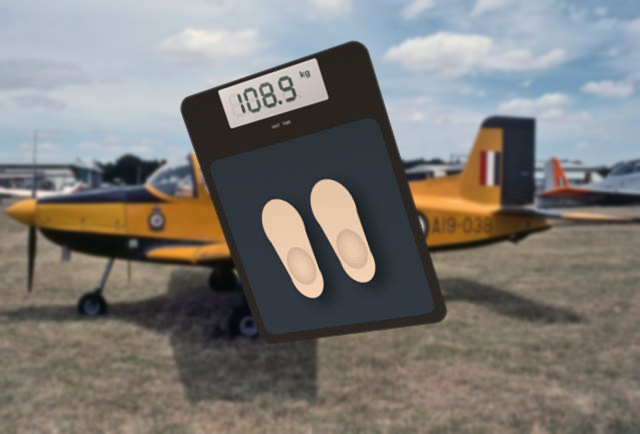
108.9 kg
